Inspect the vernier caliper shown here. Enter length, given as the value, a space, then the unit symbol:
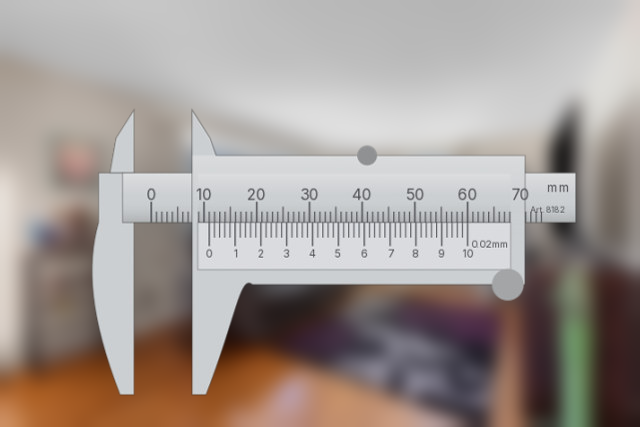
11.0 mm
